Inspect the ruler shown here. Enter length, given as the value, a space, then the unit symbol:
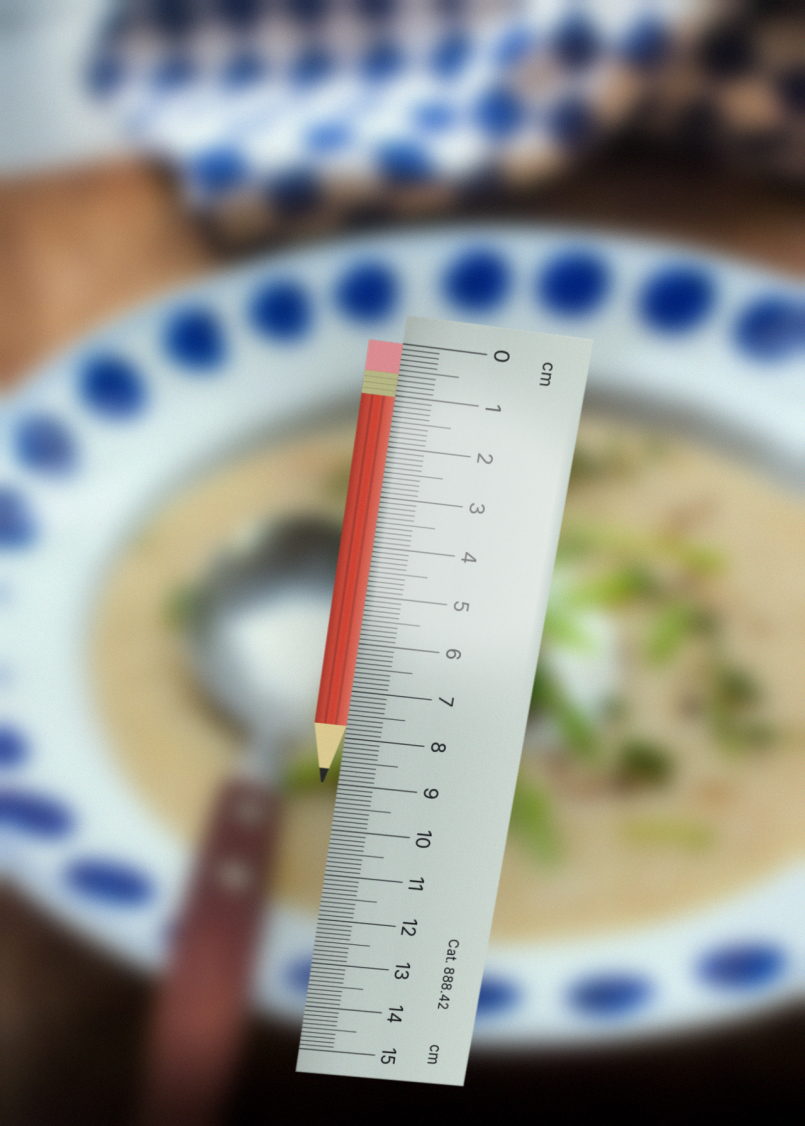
9 cm
